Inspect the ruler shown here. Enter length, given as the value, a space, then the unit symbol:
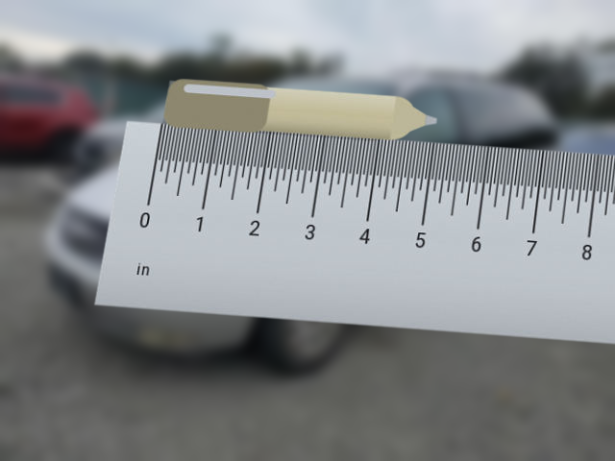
5 in
